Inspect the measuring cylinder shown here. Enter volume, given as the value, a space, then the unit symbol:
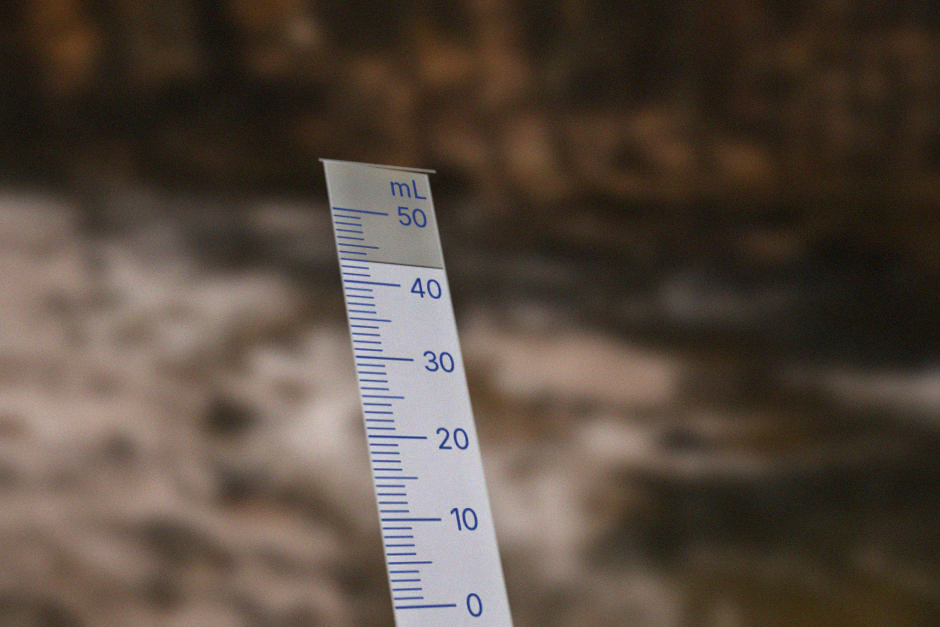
43 mL
